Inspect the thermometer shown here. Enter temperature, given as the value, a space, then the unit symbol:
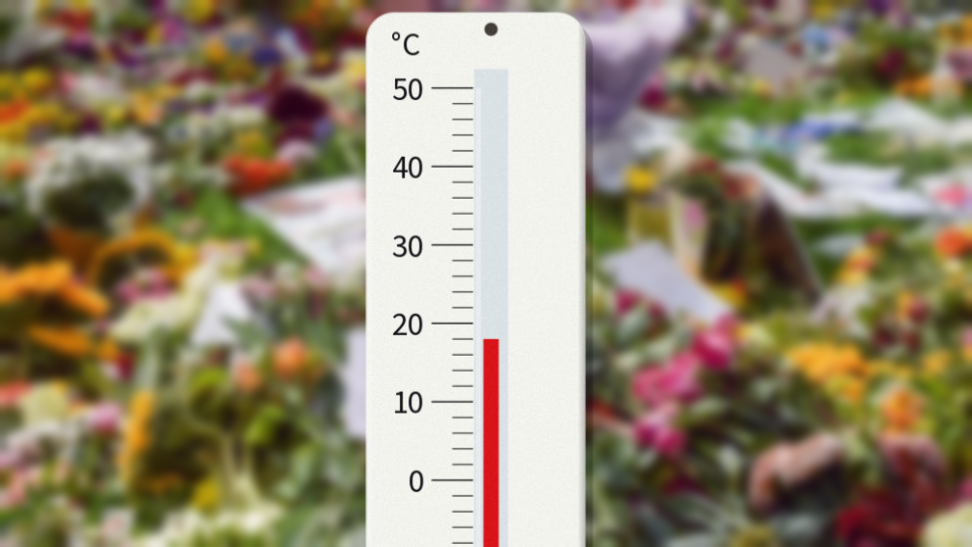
18 °C
